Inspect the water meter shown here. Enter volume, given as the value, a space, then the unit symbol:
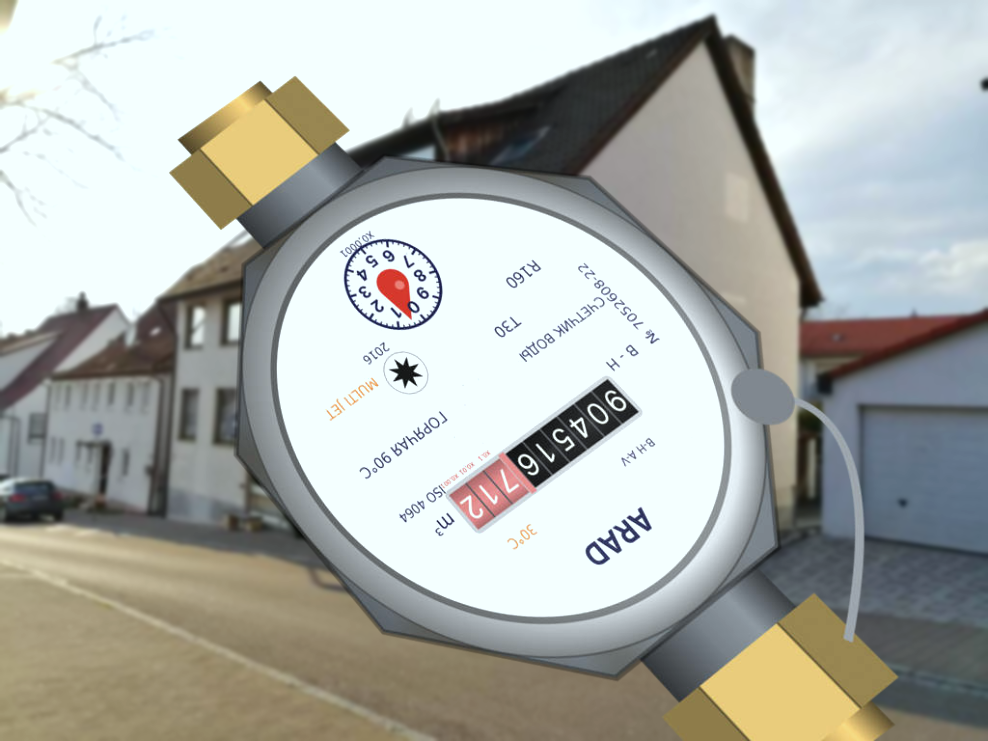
904516.7120 m³
